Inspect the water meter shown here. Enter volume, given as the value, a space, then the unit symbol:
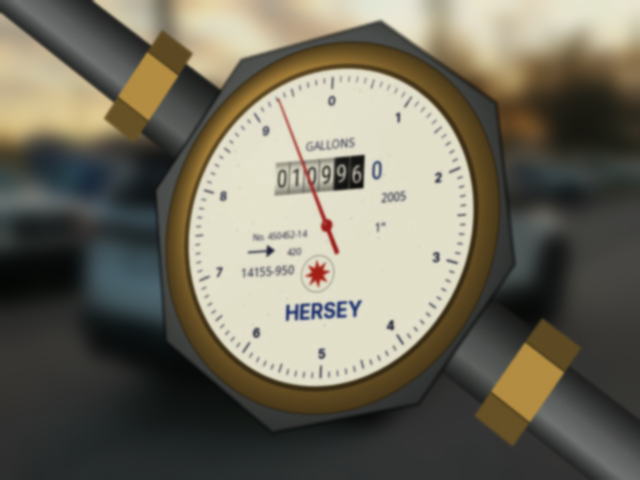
109959.3 gal
